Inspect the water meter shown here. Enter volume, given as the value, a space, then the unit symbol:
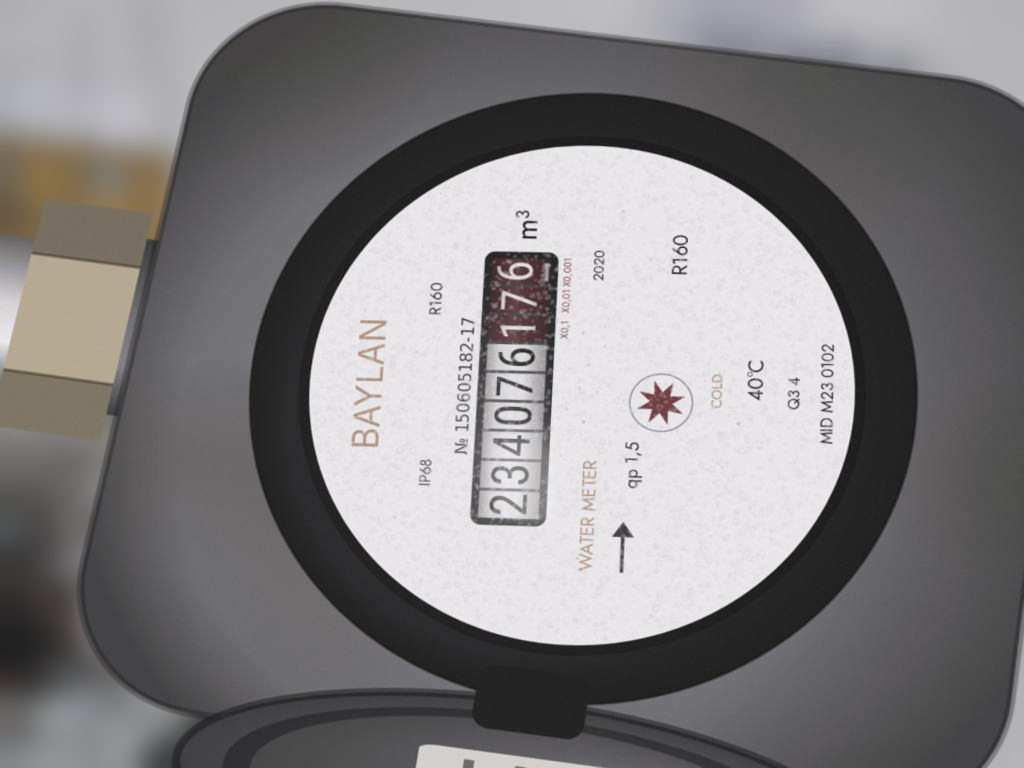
234076.176 m³
